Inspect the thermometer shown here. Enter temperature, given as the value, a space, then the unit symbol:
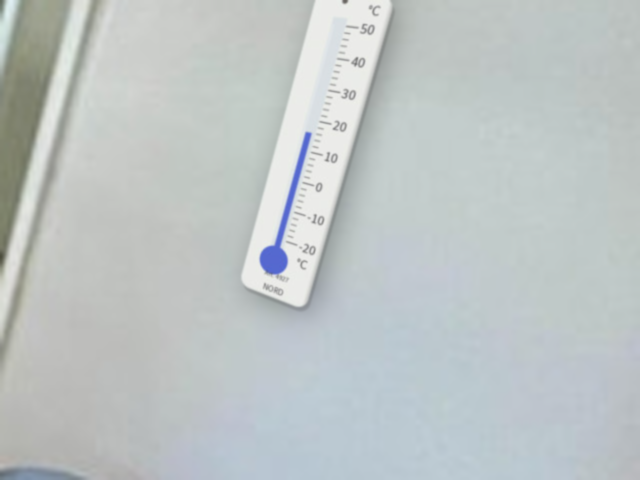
16 °C
